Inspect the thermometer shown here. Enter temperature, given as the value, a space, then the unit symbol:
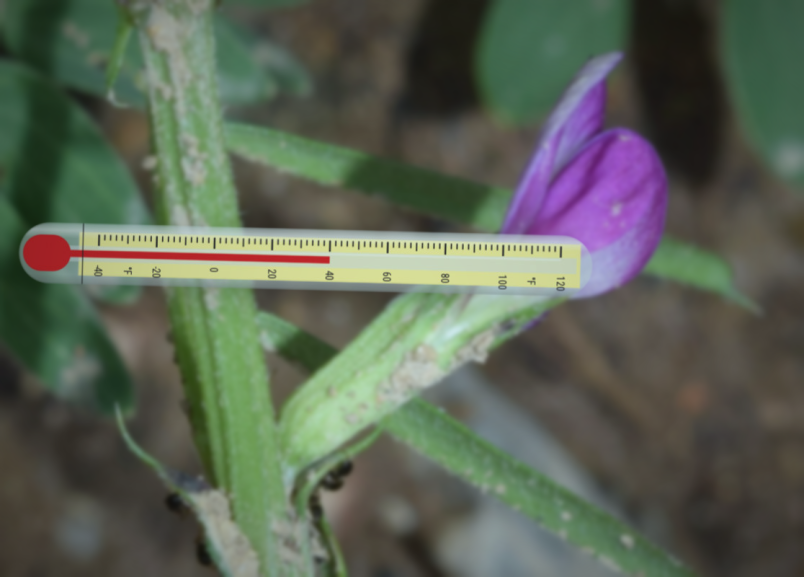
40 °F
